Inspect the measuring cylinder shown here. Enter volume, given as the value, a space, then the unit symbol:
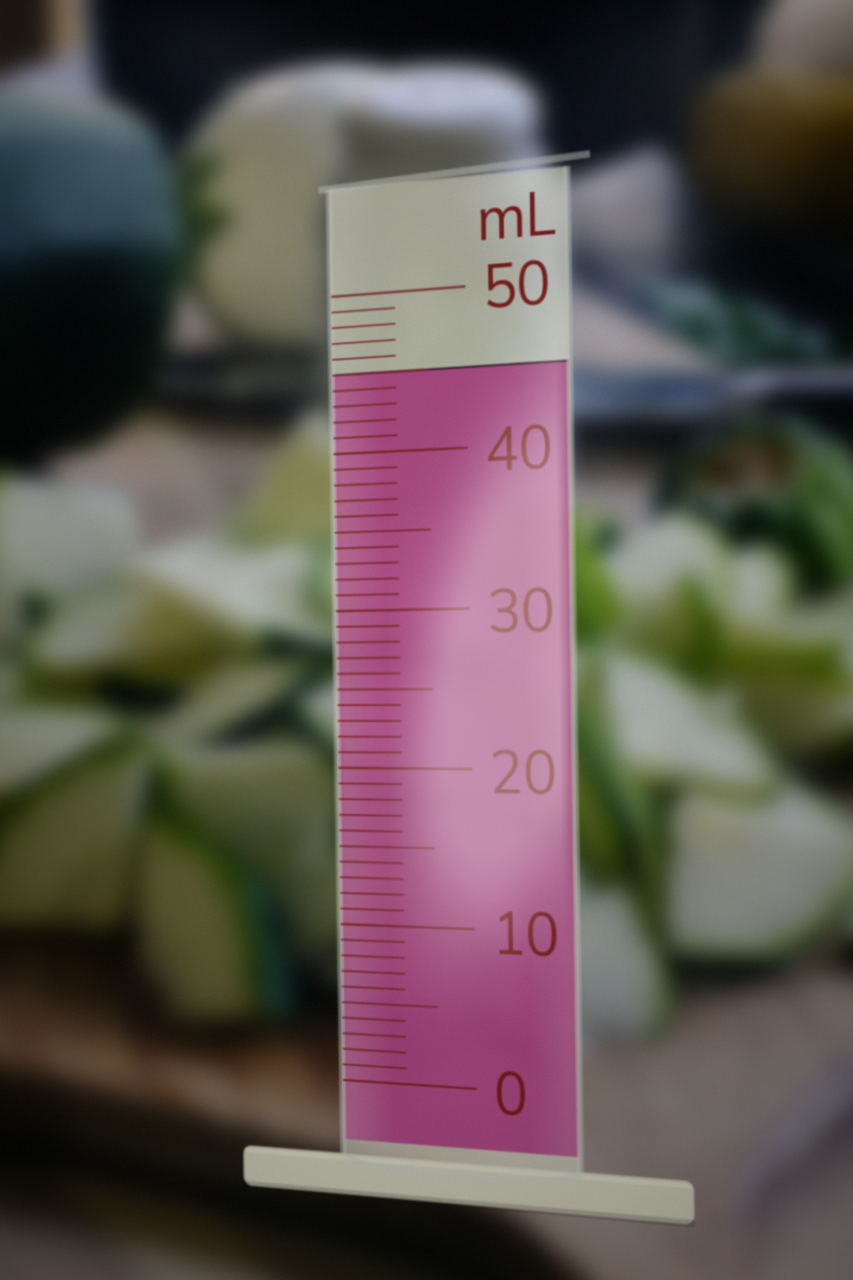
45 mL
